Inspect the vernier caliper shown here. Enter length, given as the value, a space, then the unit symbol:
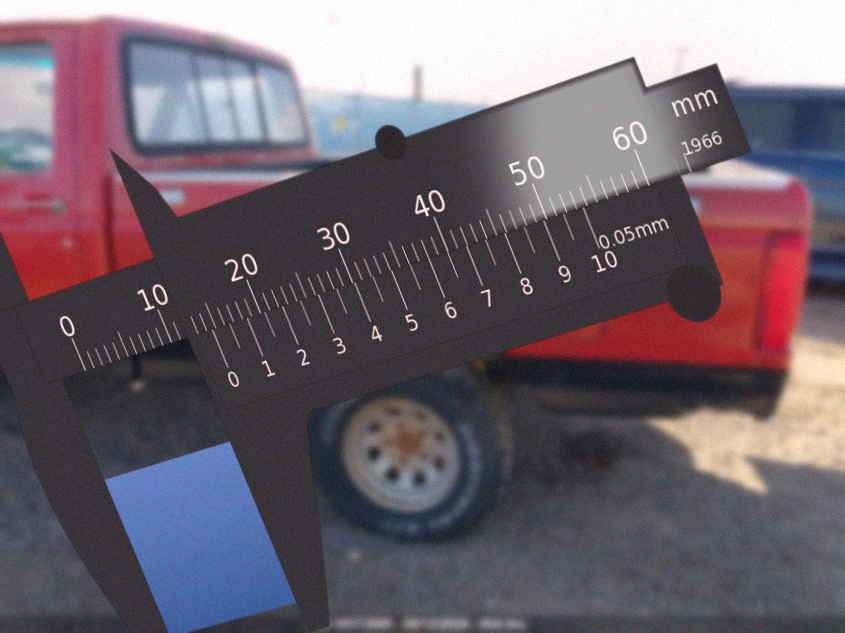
14.6 mm
